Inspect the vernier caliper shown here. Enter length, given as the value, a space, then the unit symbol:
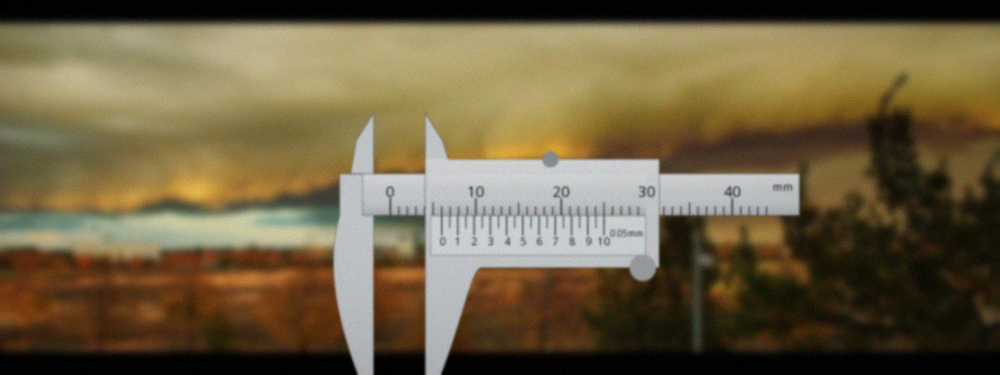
6.0 mm
